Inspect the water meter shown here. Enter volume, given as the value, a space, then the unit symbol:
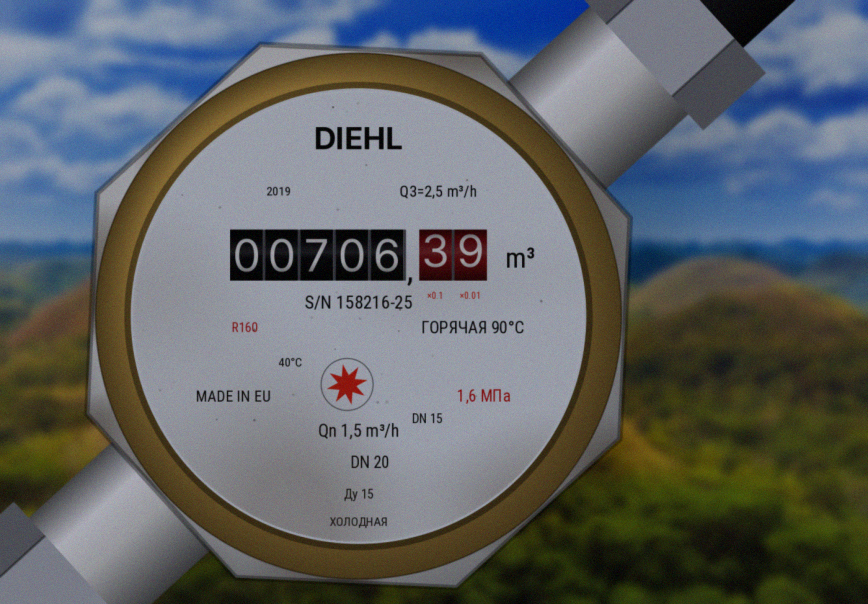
706.39 m³
